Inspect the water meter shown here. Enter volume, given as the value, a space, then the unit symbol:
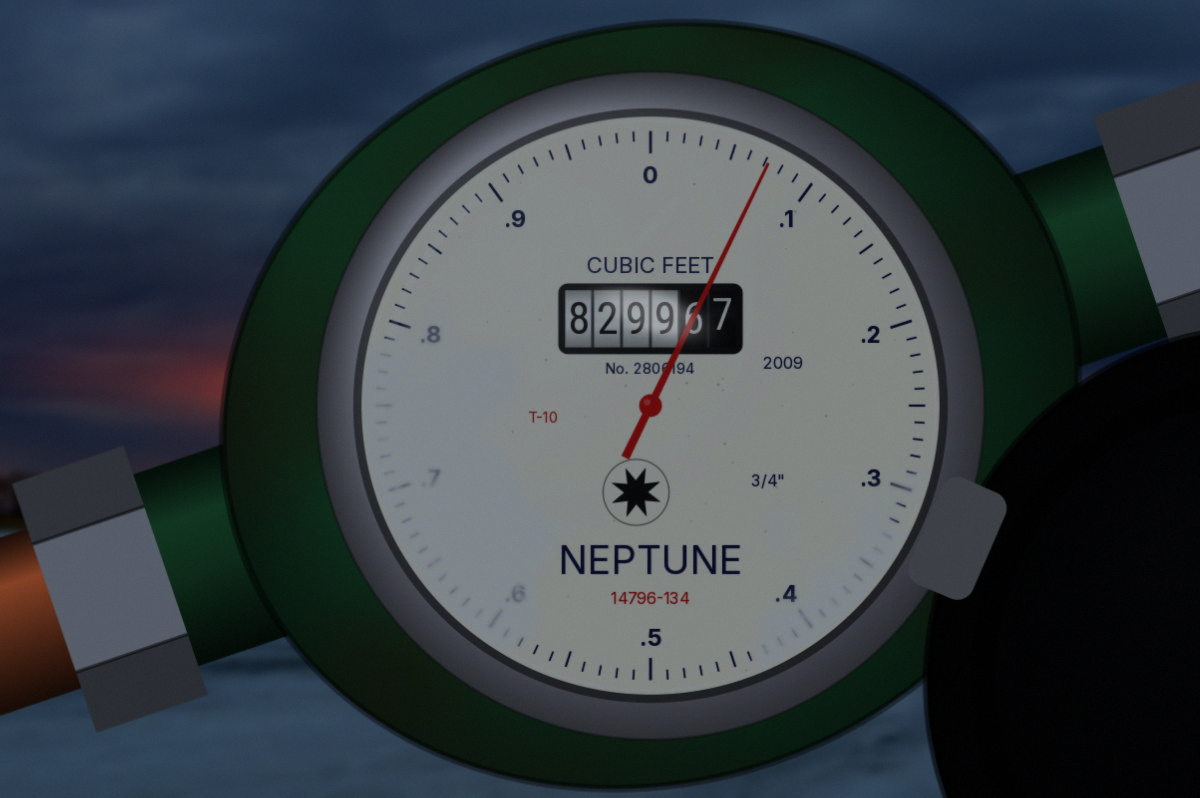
829967.07 ft³
